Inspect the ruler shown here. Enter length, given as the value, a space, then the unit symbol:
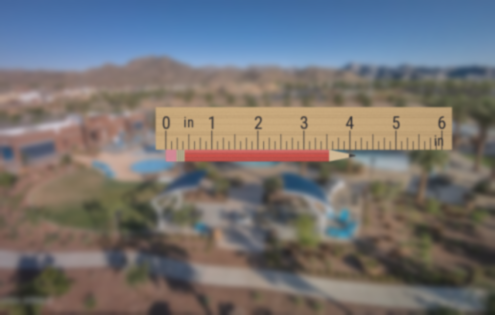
4.125 in
